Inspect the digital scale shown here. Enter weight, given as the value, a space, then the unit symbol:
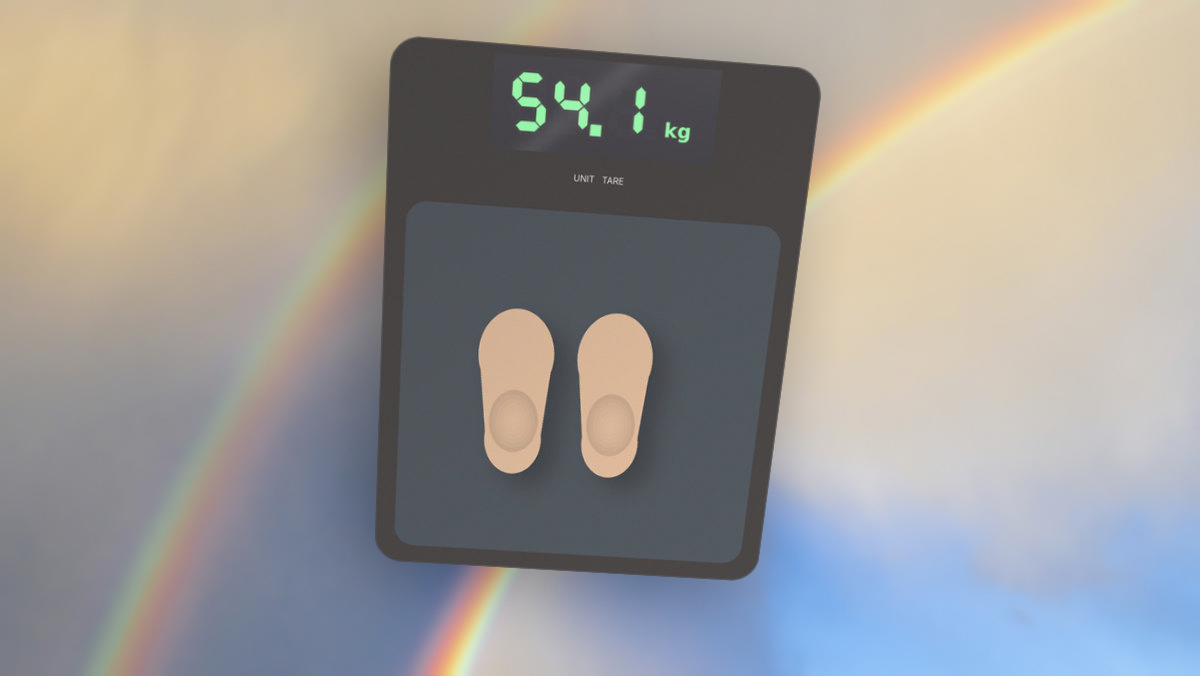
54.1 kg
